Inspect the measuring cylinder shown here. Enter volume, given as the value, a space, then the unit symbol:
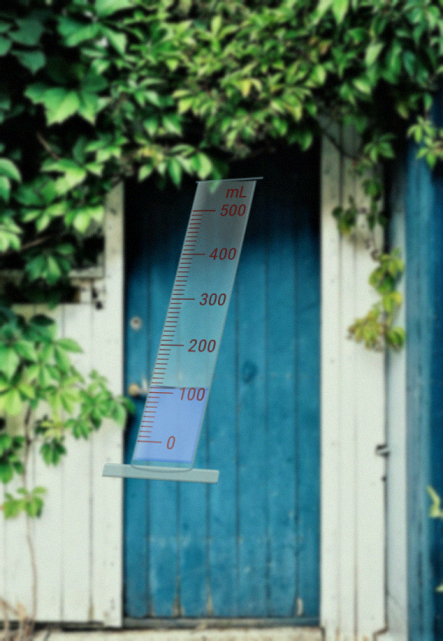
110 mL
